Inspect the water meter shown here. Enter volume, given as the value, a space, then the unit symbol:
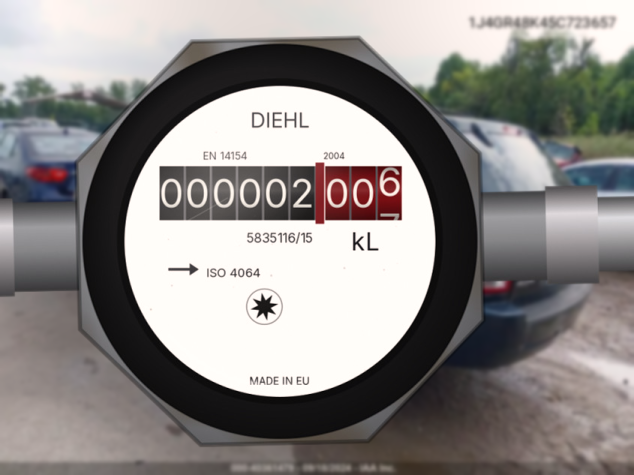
2.006 kL
